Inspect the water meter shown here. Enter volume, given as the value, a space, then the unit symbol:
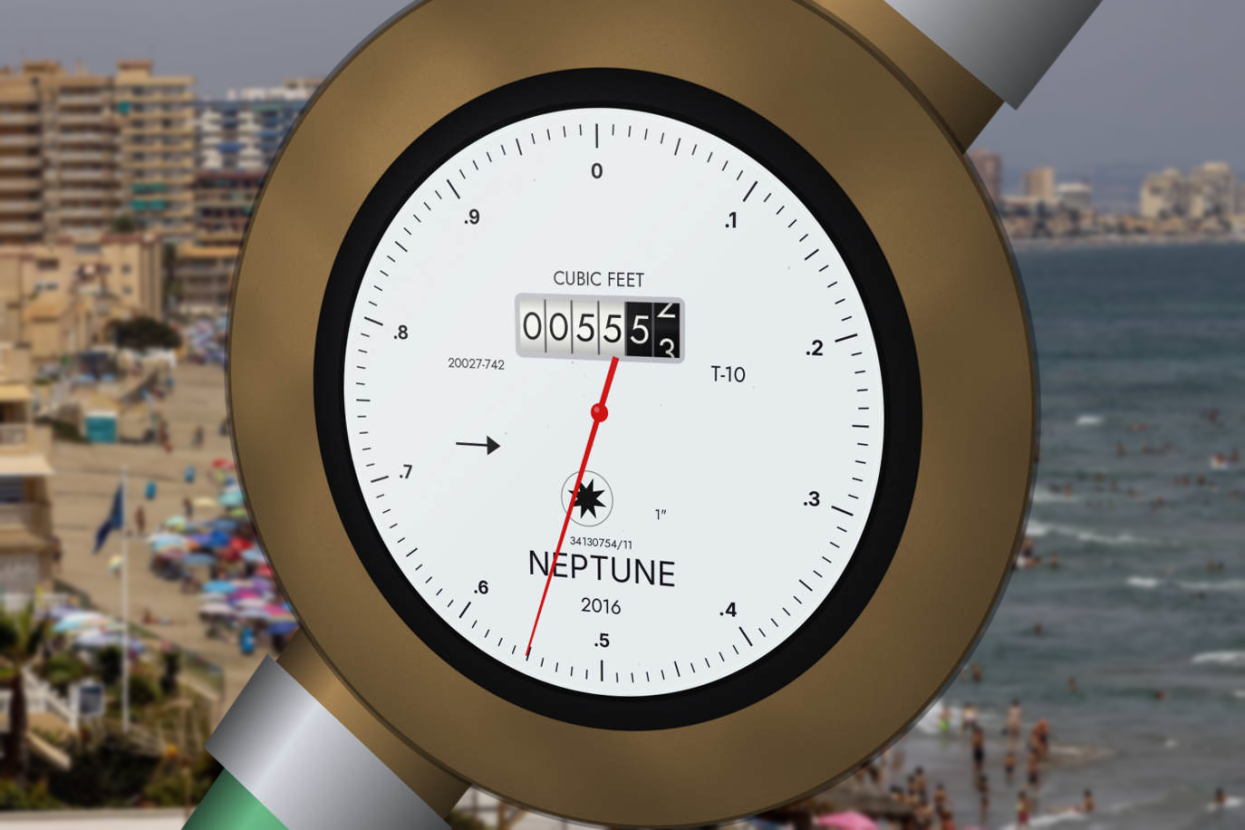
5552.55 ft³
